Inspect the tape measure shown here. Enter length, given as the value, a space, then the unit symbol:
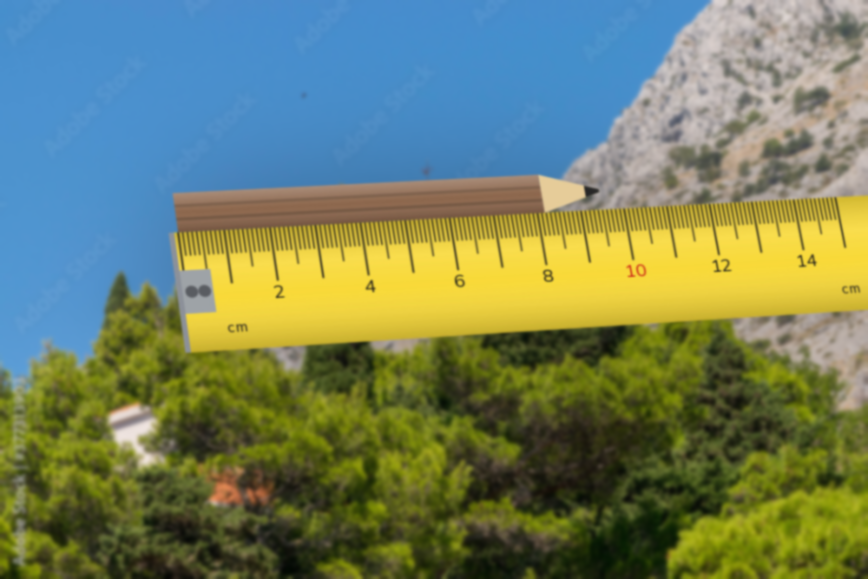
9.5 cm
